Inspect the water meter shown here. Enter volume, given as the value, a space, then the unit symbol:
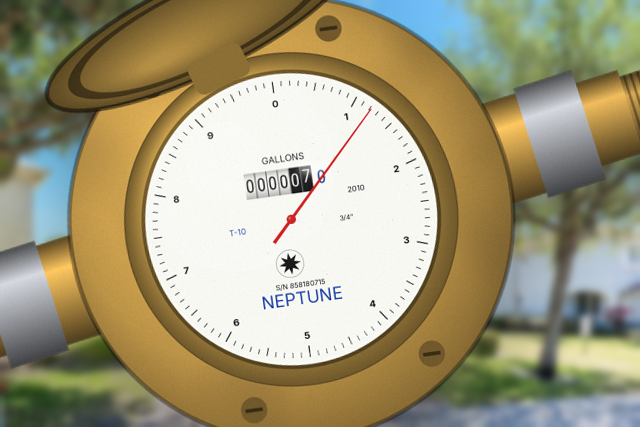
71.2 gal
